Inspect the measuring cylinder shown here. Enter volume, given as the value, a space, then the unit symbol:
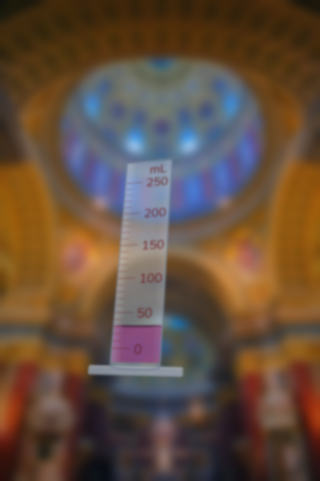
30 mL
